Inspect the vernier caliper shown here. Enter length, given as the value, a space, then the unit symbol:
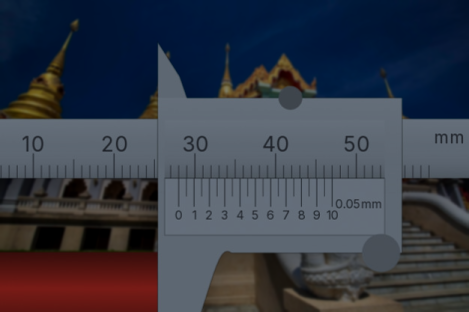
28.0 mm
